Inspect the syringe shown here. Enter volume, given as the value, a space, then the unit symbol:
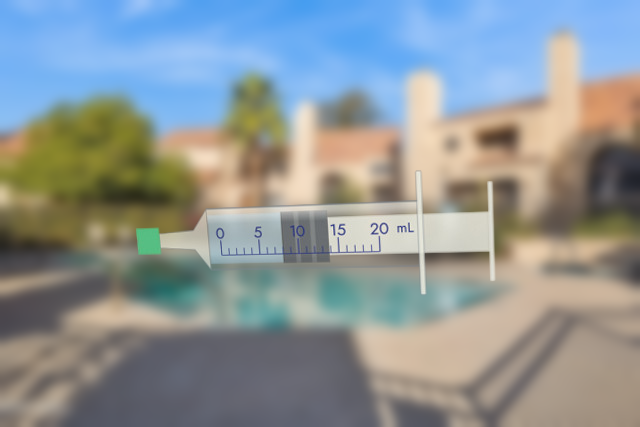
8 mL
